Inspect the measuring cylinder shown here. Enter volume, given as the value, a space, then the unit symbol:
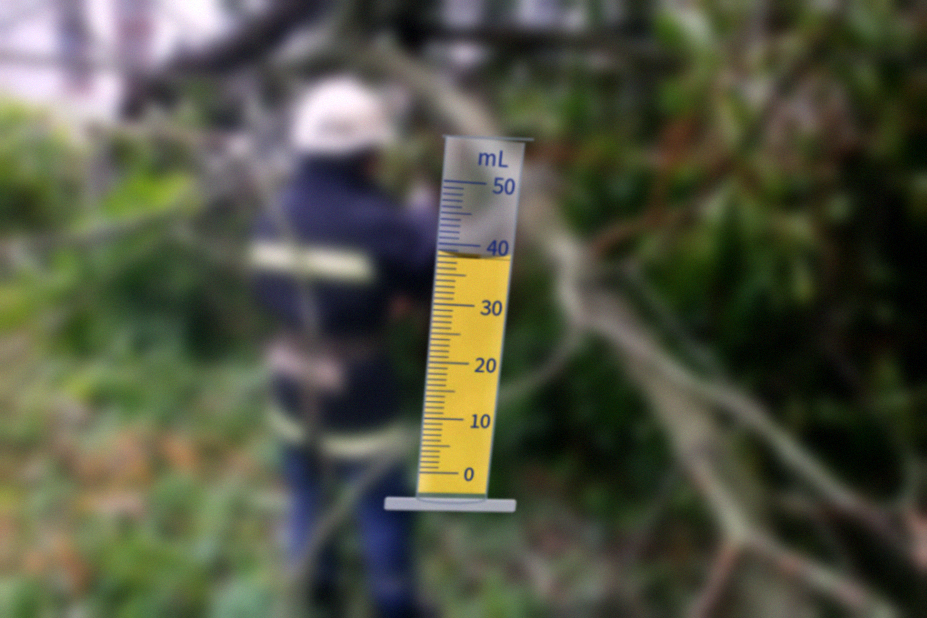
38 mL
